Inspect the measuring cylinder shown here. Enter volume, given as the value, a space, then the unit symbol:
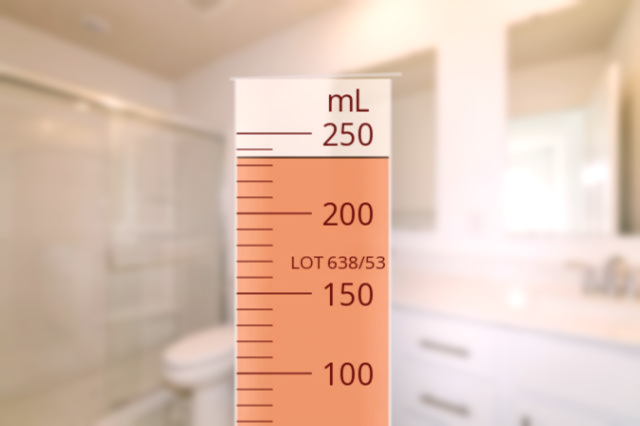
235 mL
